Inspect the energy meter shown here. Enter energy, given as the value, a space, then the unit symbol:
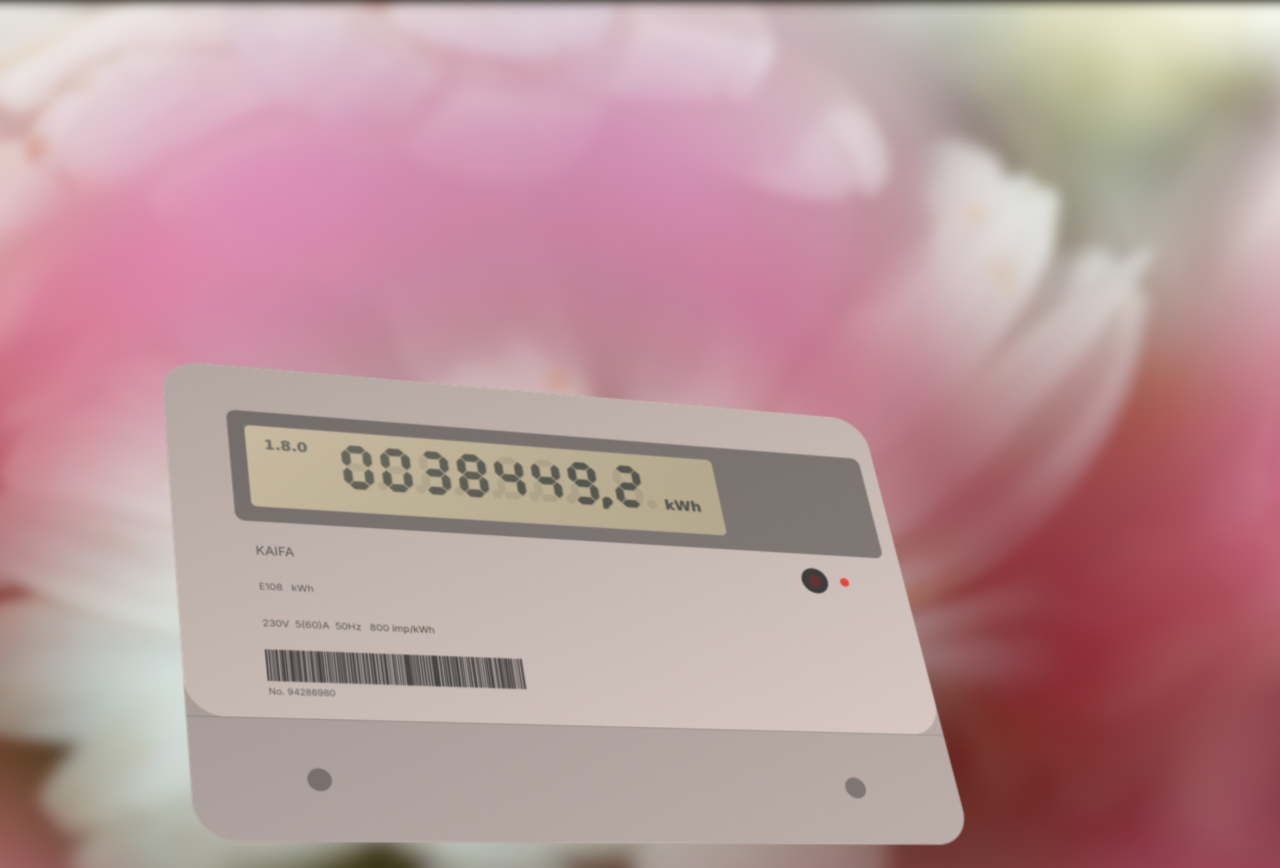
38449.2 kWh
